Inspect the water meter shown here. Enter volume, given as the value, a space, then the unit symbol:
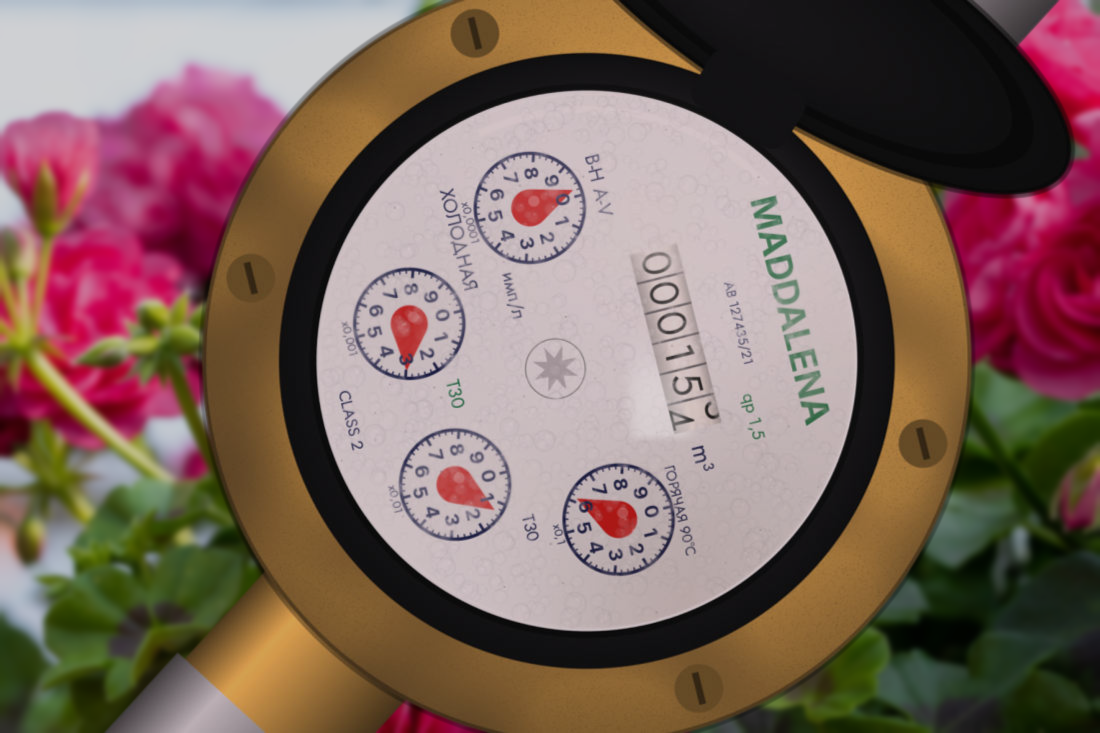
153.6129 m³
